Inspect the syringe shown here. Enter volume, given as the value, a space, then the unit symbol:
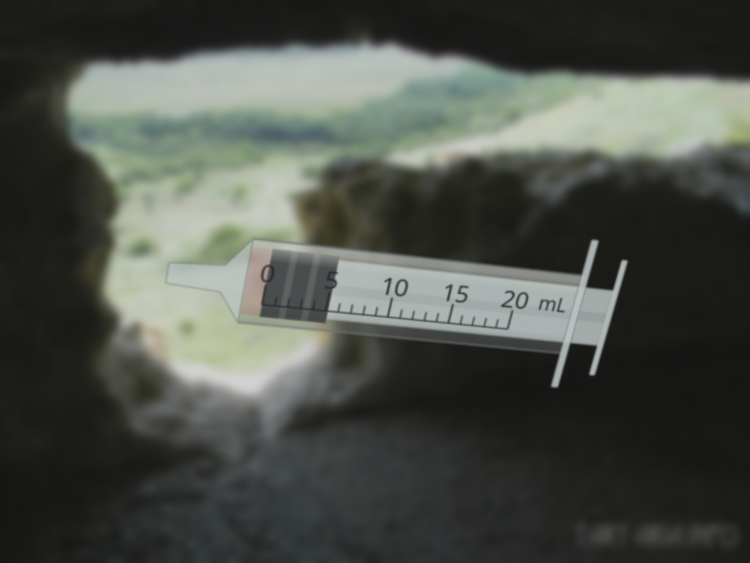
0 mL
